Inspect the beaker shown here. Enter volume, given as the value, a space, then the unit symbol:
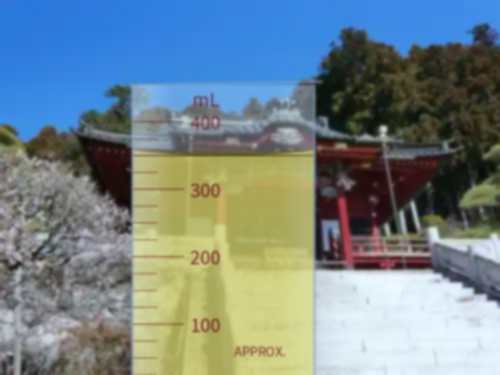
350 mL
